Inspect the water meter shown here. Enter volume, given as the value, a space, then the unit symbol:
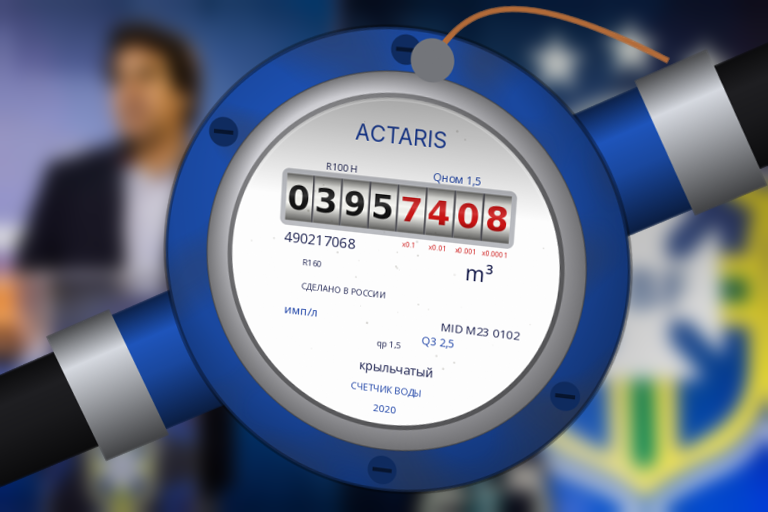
395.7408 m³
